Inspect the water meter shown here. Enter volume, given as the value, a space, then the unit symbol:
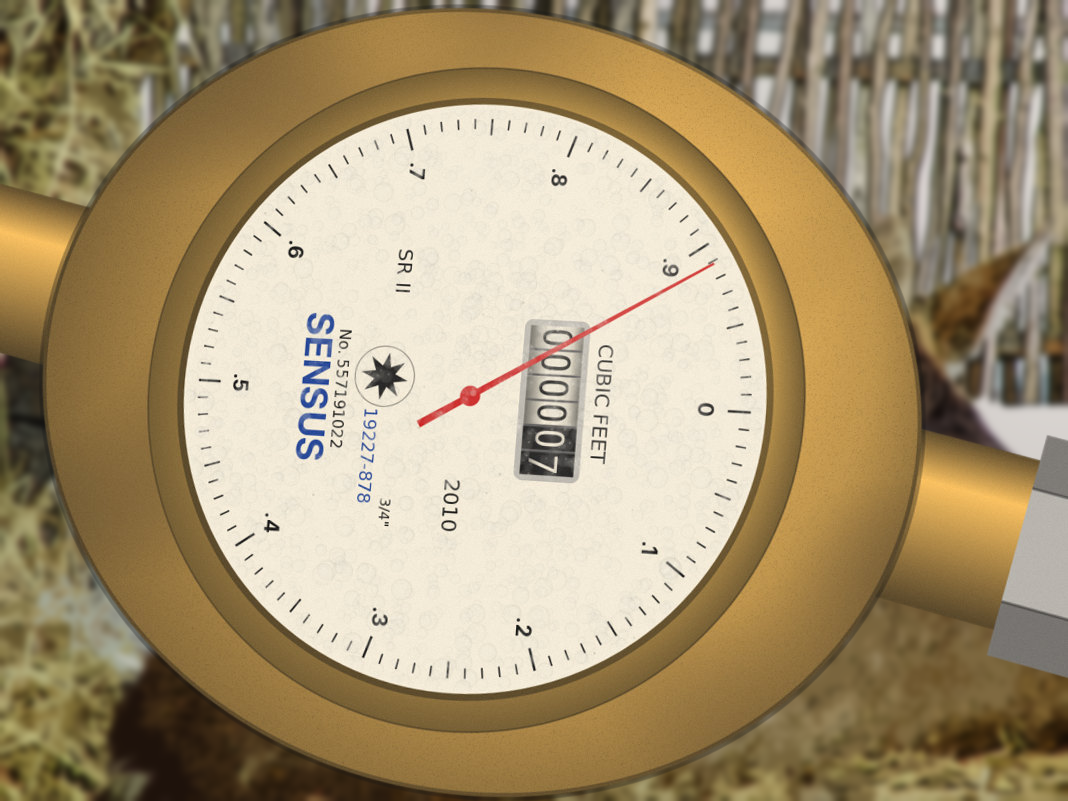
6.91 ft³
